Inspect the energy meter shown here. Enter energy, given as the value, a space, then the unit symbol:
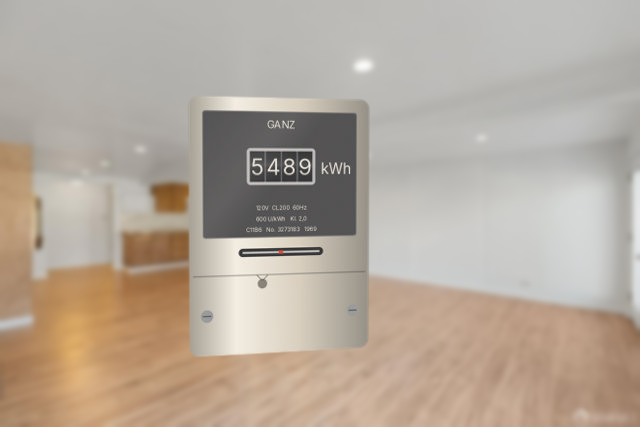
5489 kWh
